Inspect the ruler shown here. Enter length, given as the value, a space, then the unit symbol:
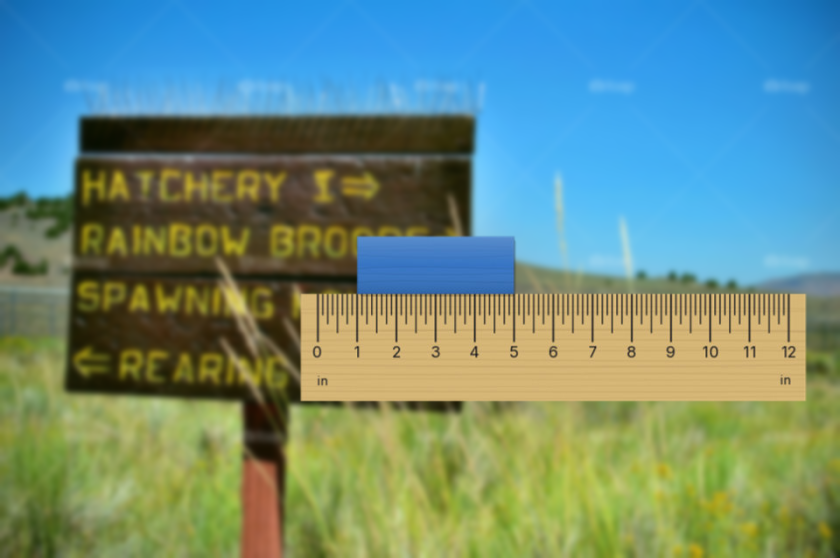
4 in
